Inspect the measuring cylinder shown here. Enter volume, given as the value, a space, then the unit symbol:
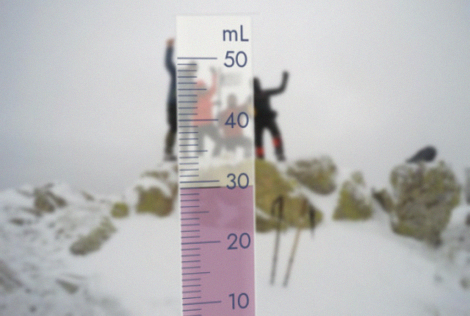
29 mL
